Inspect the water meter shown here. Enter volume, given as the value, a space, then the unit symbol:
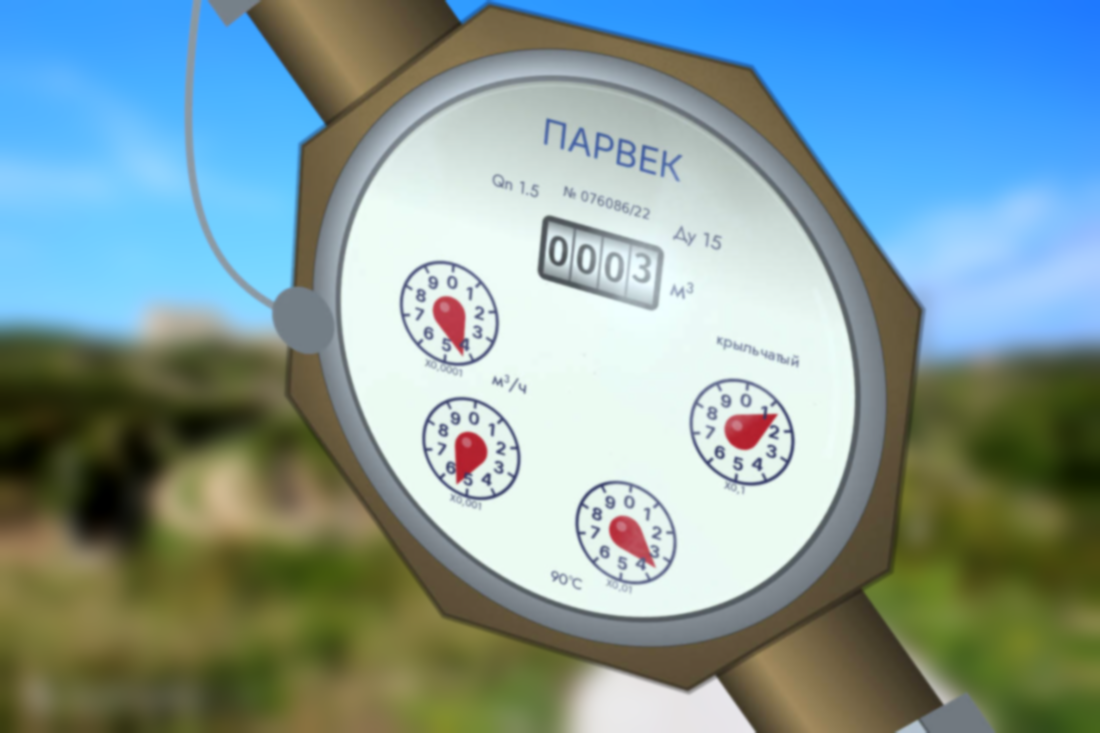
3.1354 m³
